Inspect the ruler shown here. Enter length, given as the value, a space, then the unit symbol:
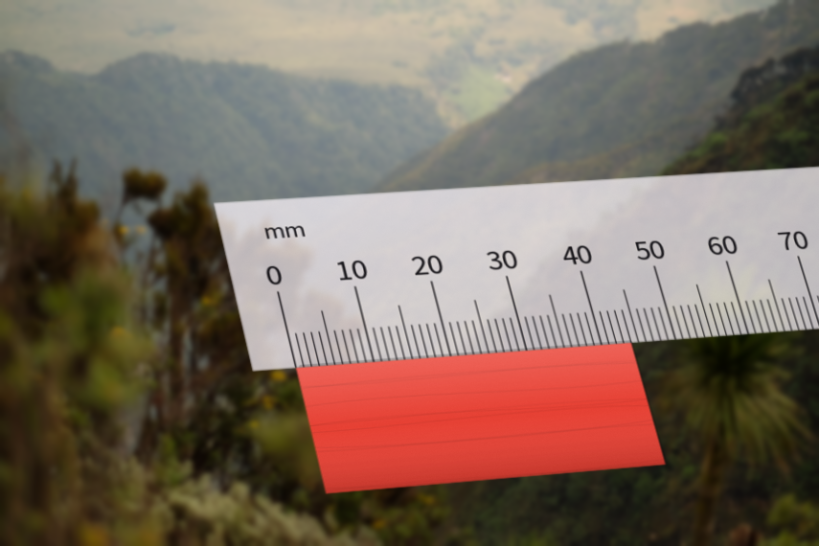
44 mm
